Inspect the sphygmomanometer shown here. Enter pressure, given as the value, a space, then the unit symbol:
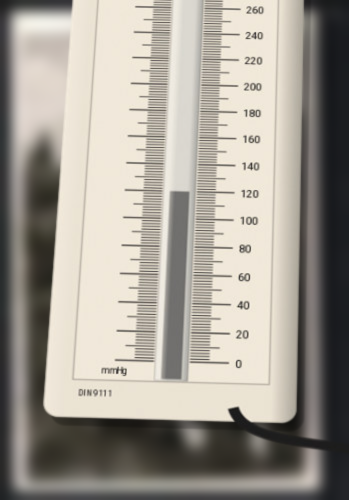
120 mmHg
